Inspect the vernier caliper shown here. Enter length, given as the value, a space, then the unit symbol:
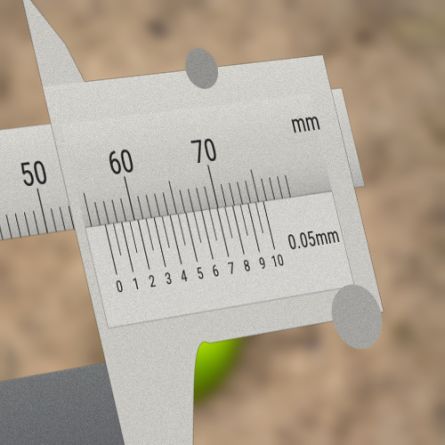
56.6 mm
